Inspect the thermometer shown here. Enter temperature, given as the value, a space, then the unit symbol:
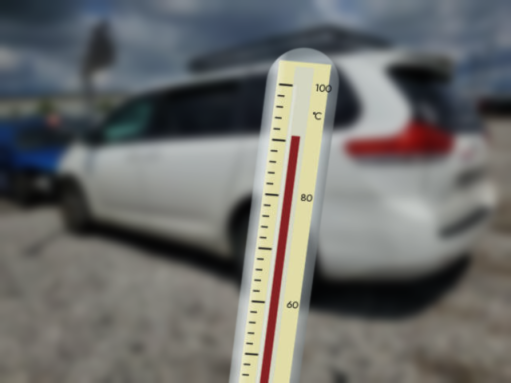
91 °C
